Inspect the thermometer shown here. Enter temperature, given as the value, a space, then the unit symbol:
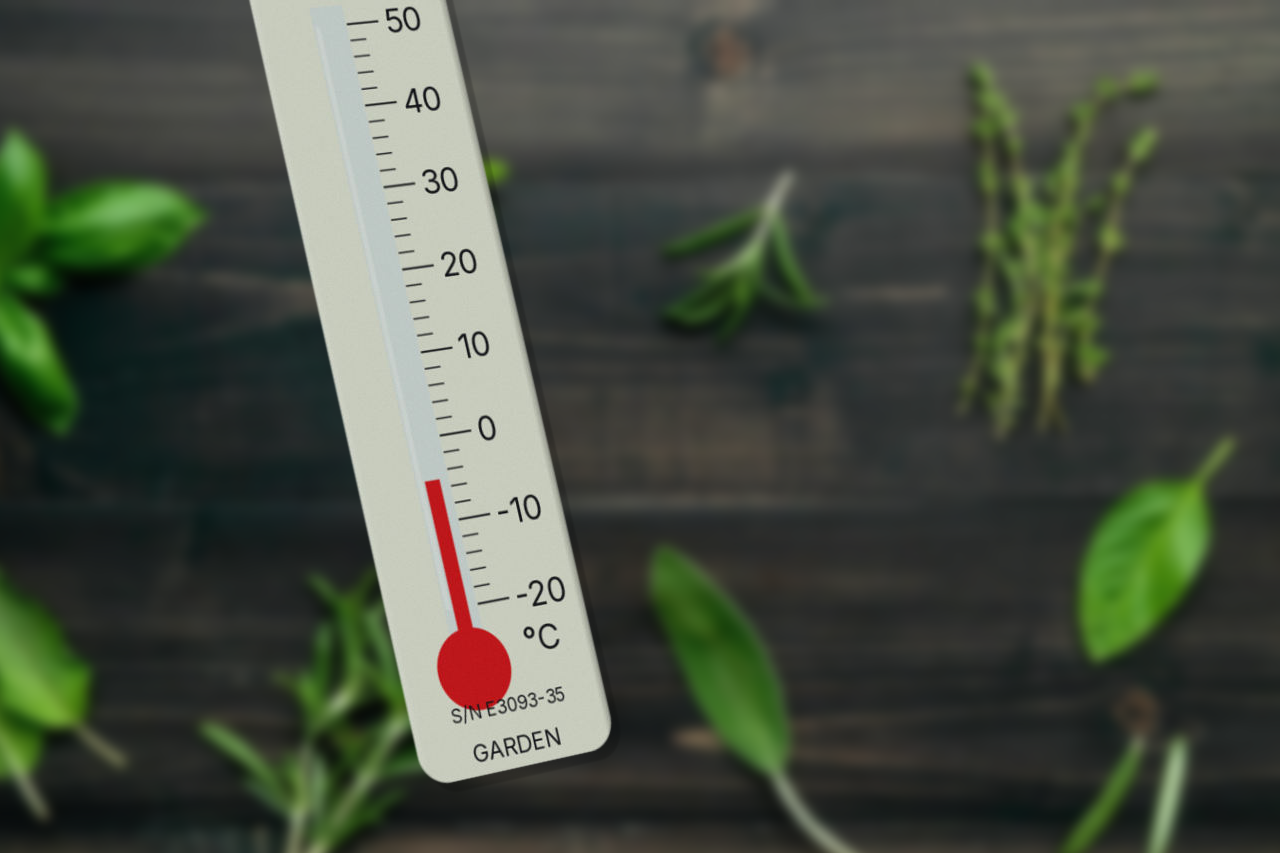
-5 °C
